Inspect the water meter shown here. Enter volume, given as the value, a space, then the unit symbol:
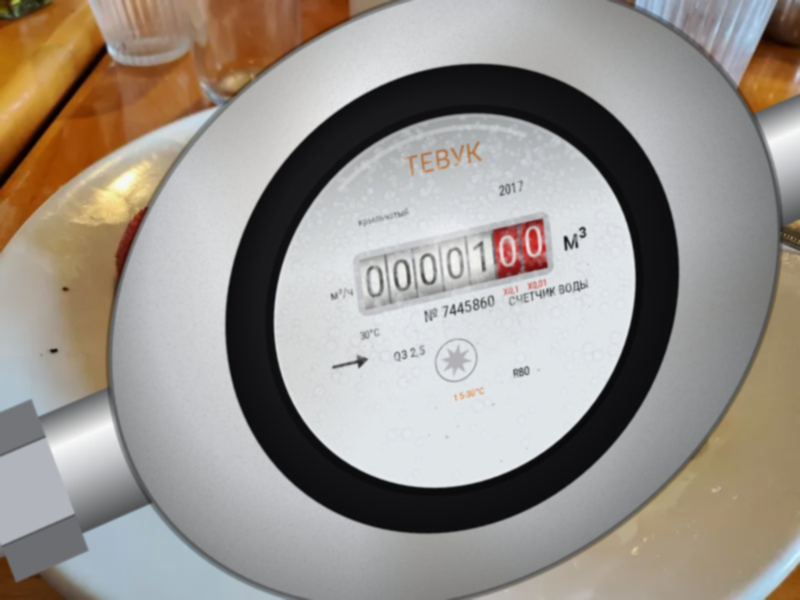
1.00 m³
